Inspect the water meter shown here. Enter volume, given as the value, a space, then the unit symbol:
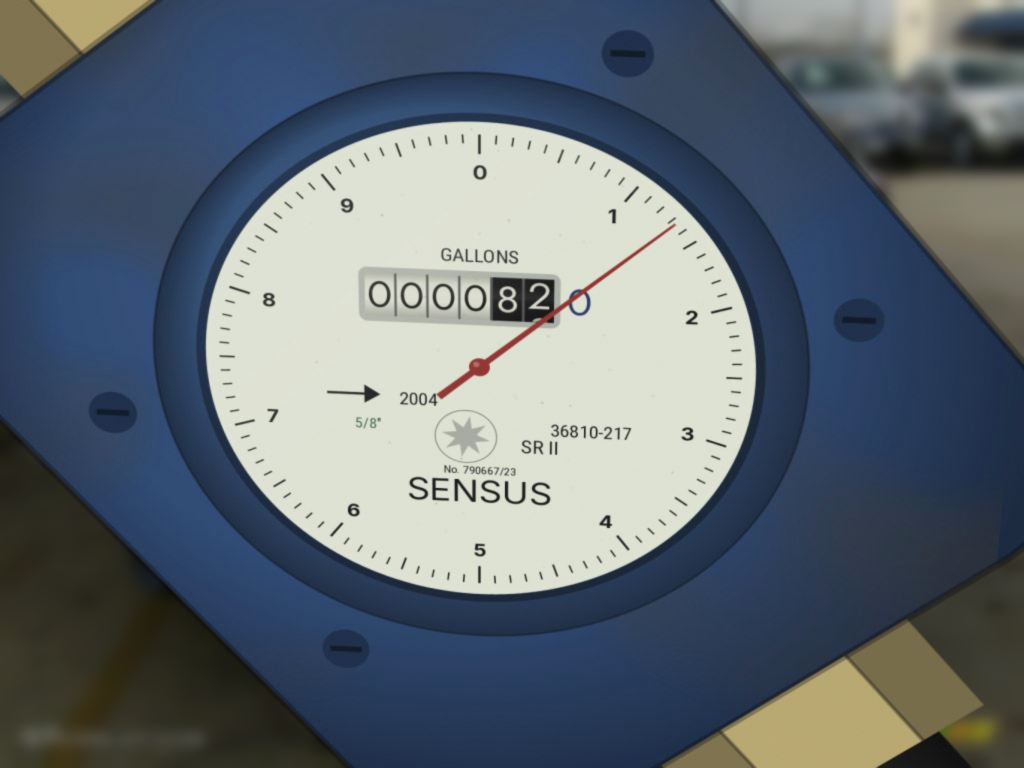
821.3 gal
